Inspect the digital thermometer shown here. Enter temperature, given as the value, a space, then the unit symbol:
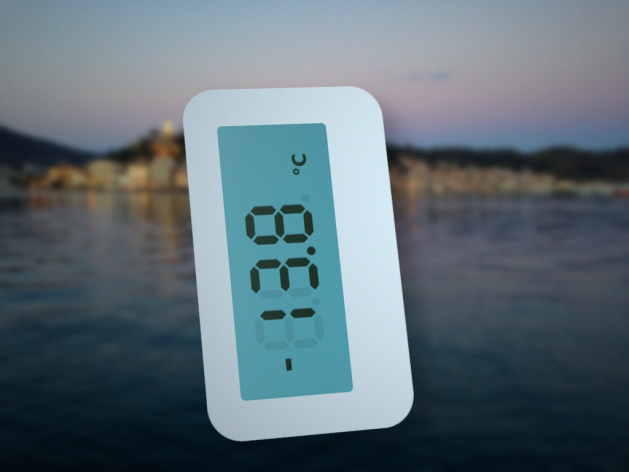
-13.8 °C
